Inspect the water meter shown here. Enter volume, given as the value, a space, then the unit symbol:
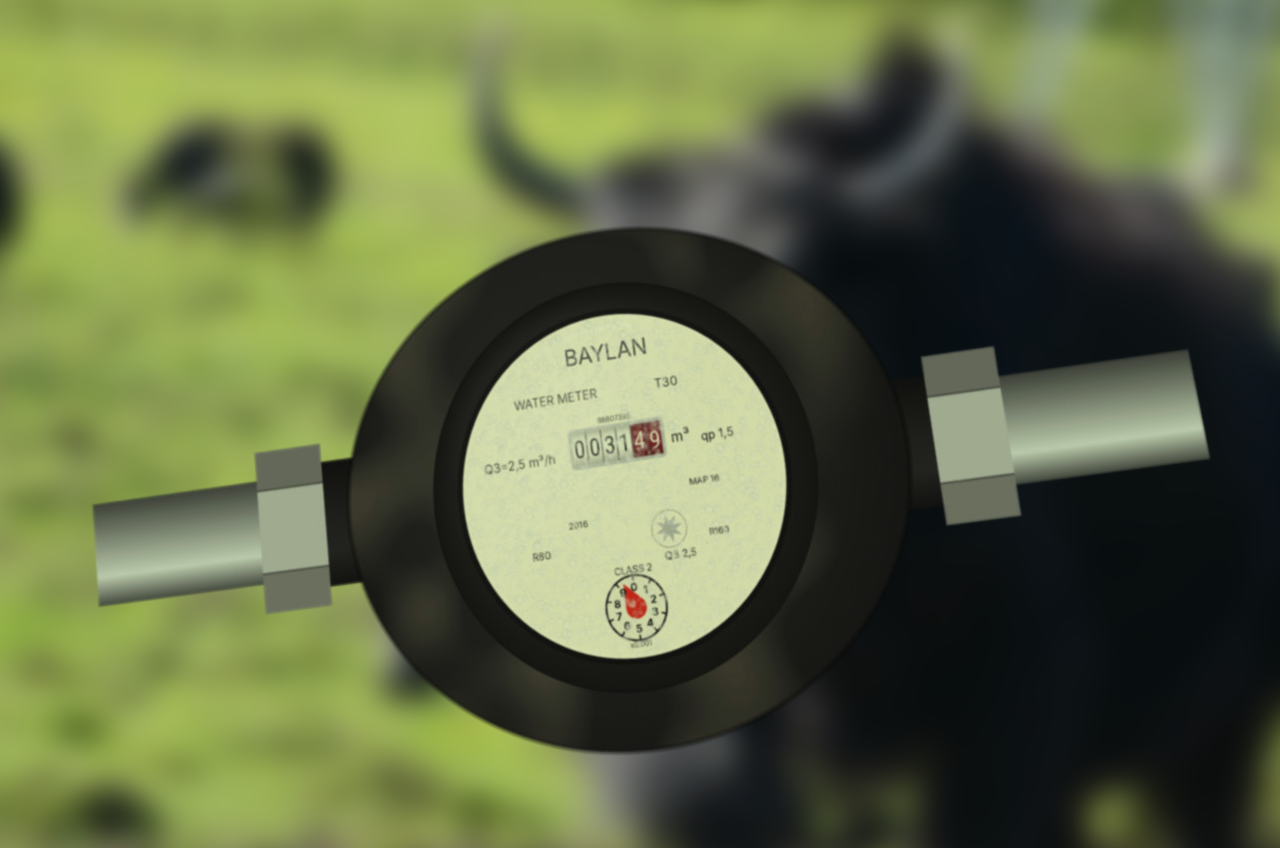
31.489 m³
